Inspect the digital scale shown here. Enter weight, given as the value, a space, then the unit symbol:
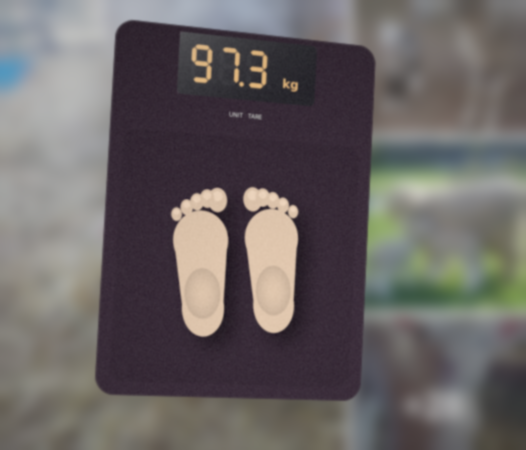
97.3 kg
